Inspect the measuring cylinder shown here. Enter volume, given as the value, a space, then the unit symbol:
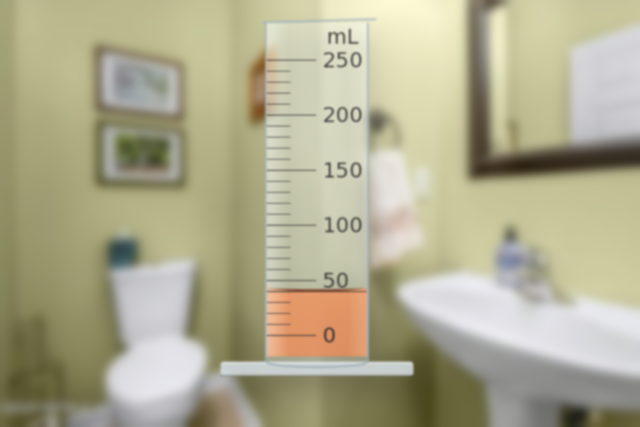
40 mL
